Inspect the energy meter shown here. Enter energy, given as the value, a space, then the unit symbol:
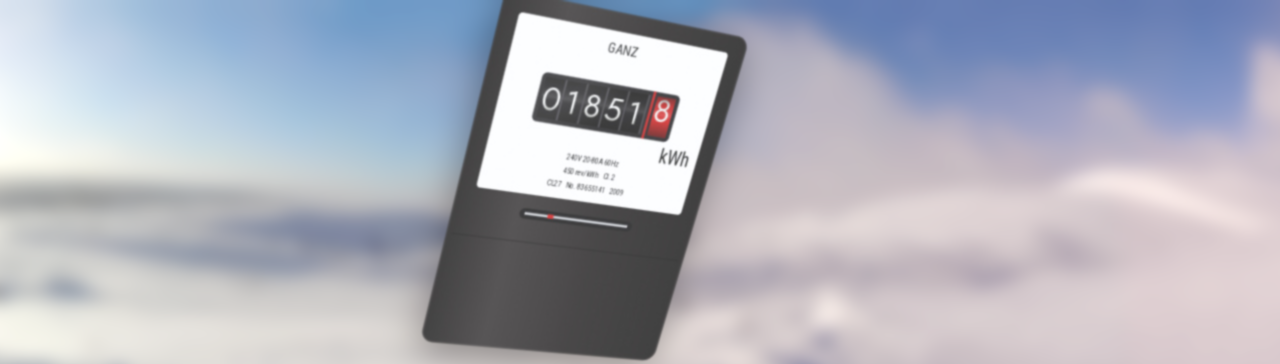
1851.8 kWh
